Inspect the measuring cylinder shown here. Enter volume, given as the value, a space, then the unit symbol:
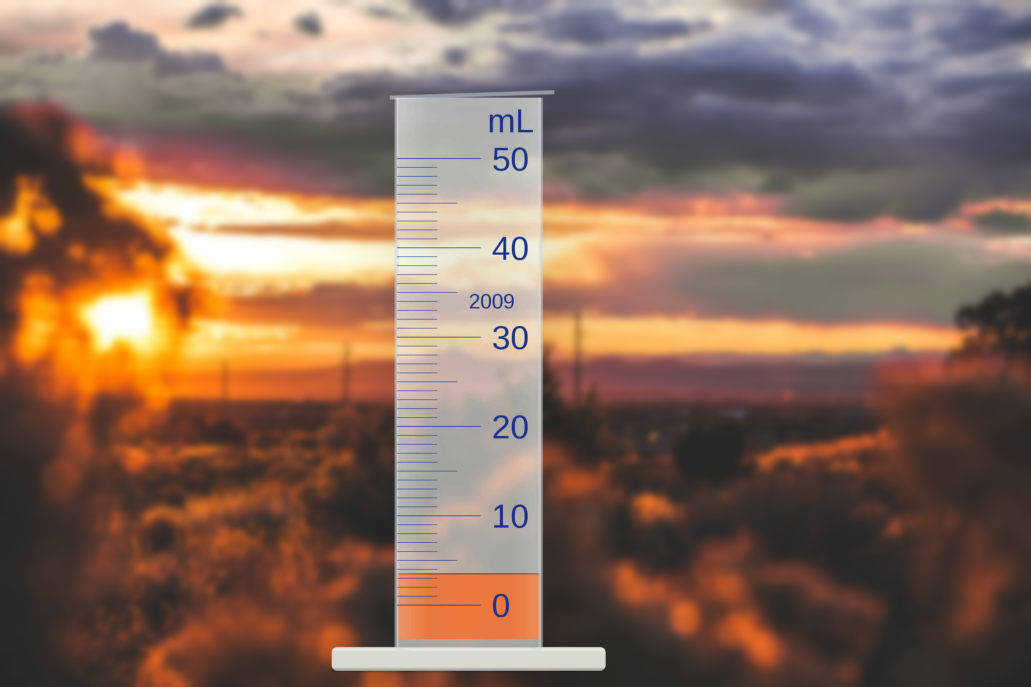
3.5 mL
